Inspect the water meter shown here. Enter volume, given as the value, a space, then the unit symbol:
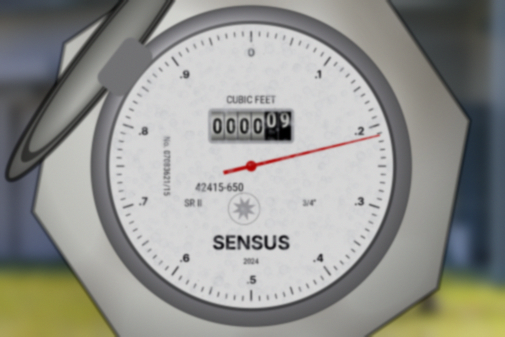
9.21 ft³
